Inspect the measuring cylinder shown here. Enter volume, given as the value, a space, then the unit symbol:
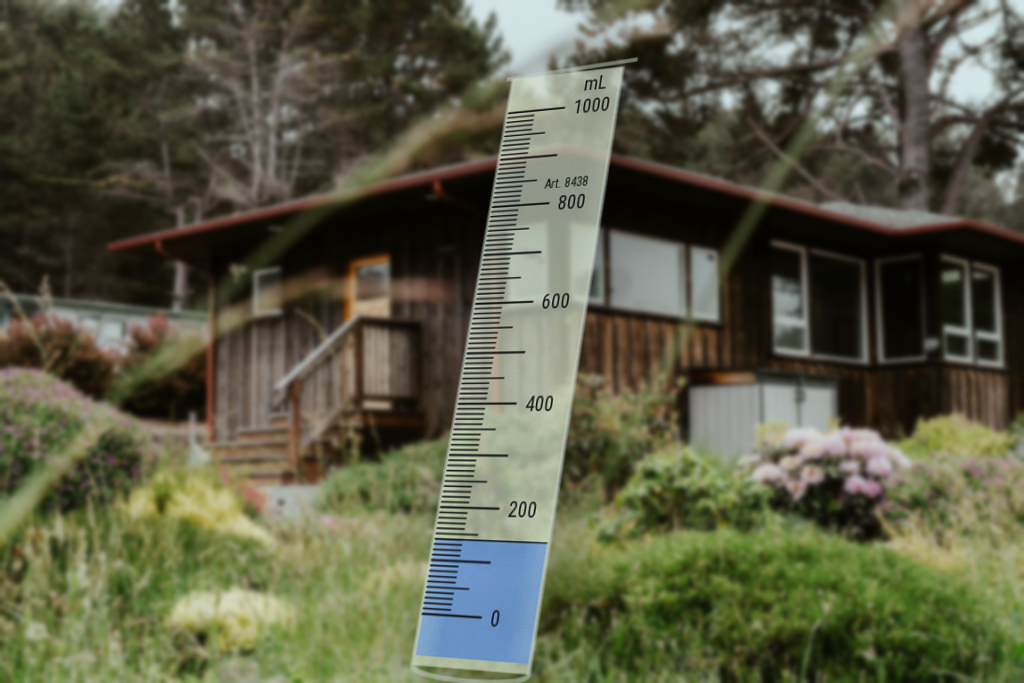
140 mL
